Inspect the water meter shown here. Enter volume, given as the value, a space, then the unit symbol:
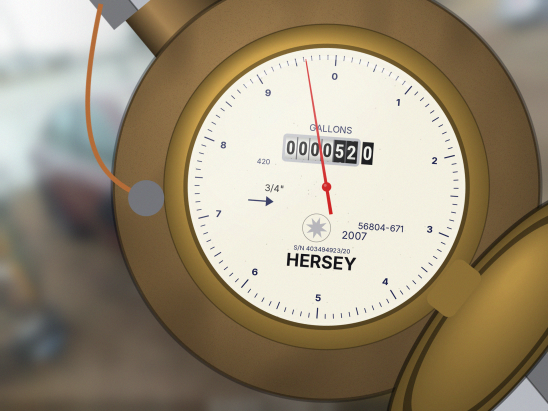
519.6 gal
